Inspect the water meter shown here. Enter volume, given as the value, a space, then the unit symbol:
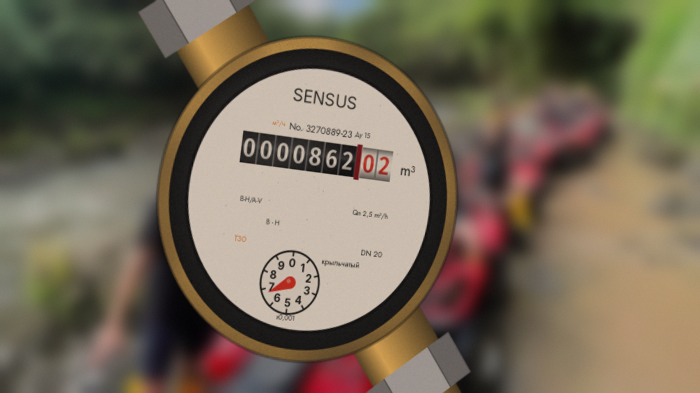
862.026 m³
